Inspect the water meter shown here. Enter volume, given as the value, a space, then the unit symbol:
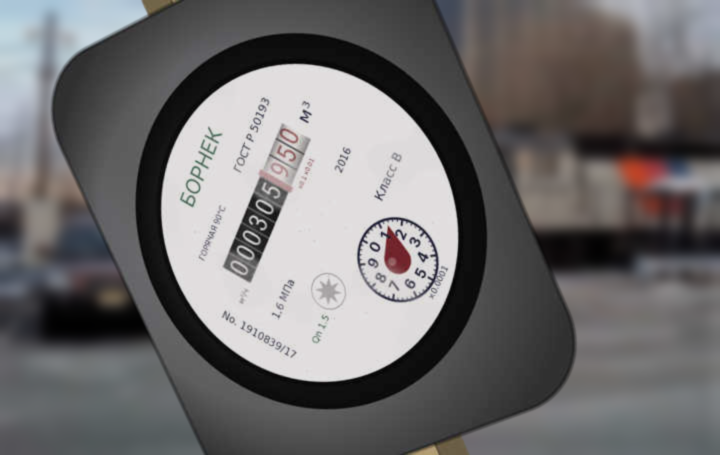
305.9501 m³
